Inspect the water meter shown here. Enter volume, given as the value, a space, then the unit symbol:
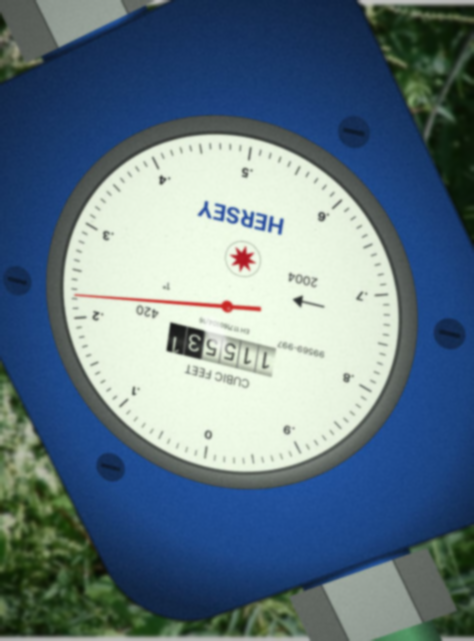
115531.22 ft³
